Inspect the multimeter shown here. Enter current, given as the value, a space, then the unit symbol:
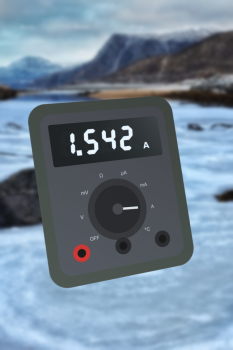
1.542 A
